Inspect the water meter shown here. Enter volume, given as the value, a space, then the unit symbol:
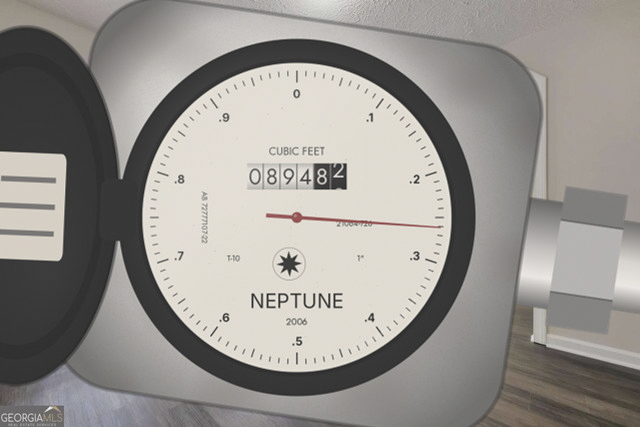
89482.26 ft³
